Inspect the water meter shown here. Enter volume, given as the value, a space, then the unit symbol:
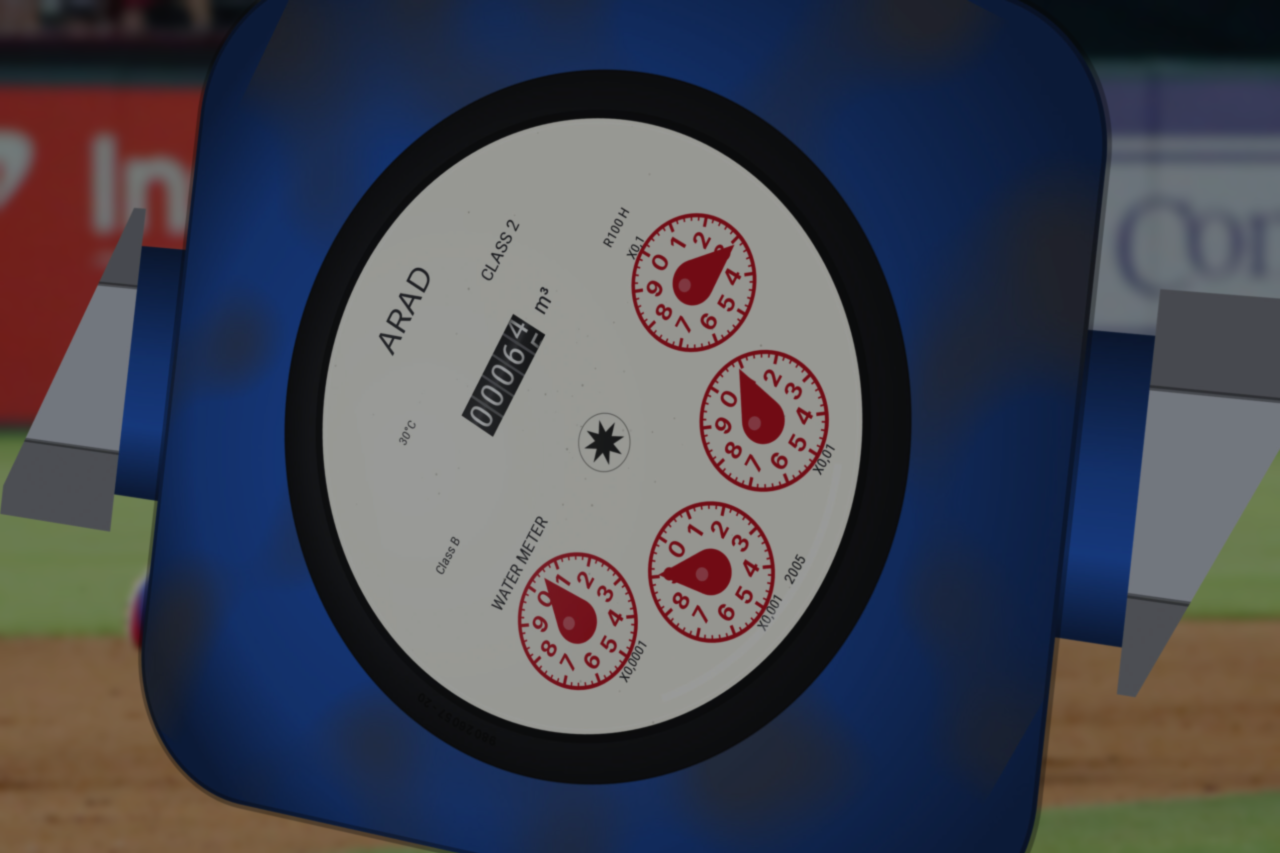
64.3090 m³
